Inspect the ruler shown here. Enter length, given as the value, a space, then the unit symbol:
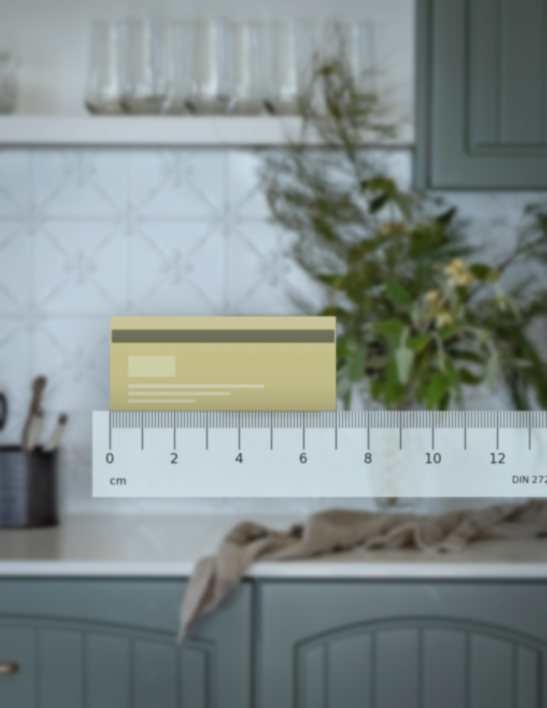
7 cm
